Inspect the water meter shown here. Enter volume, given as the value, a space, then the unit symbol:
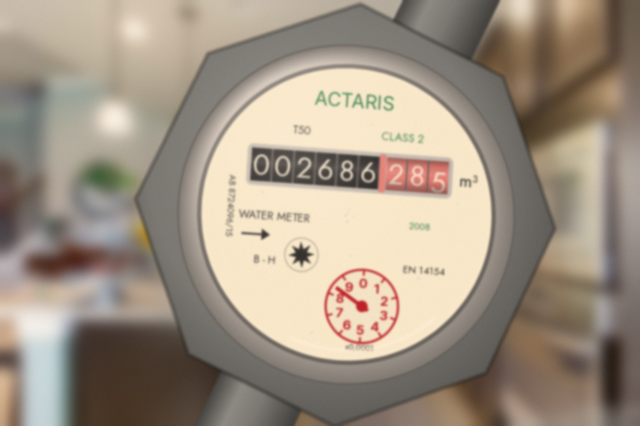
2686.2848 m³
